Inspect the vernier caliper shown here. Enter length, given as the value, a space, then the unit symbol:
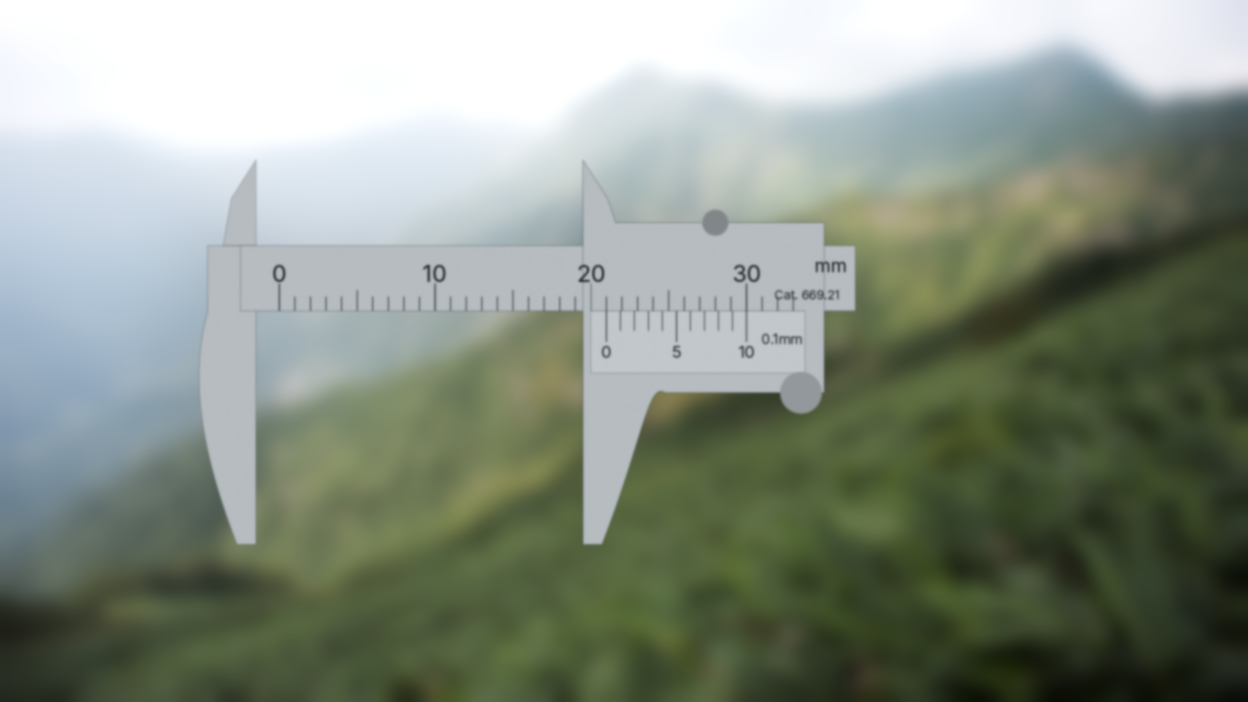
21.0 mm
